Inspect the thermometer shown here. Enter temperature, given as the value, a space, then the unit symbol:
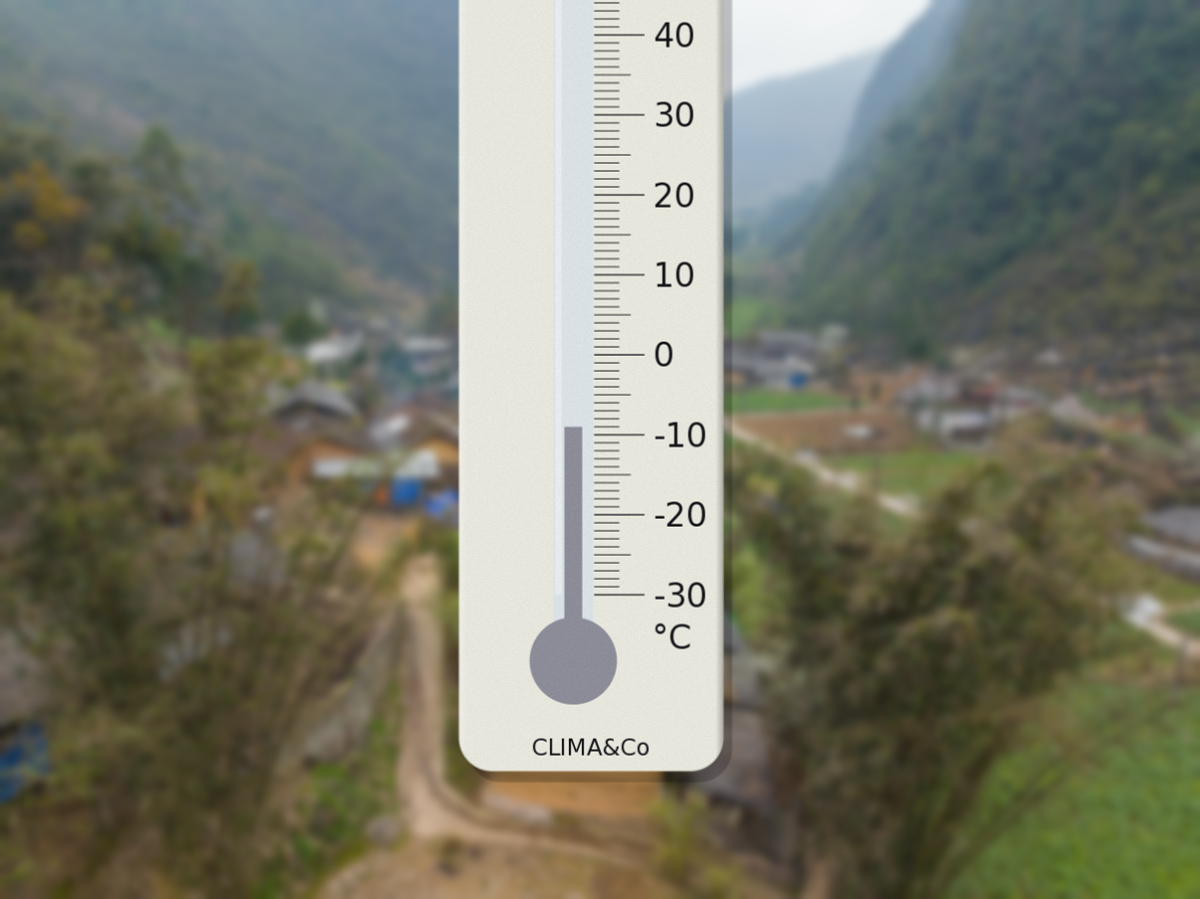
-9 °C
